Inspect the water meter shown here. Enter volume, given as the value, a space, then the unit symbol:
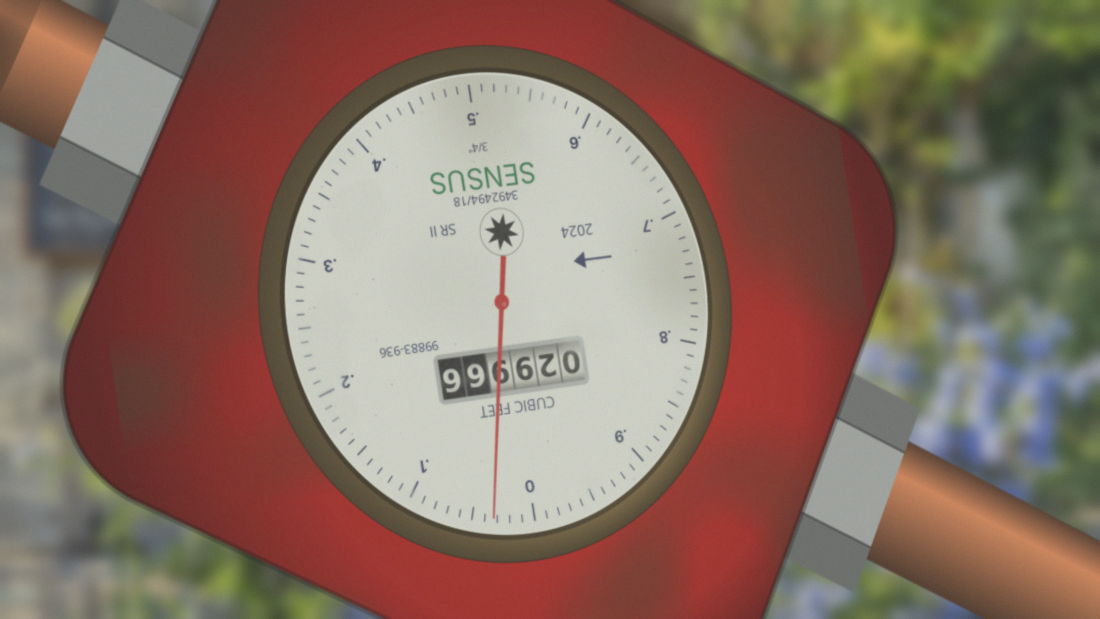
29966.03 ft³
